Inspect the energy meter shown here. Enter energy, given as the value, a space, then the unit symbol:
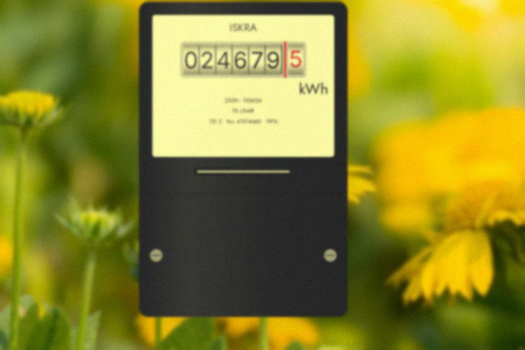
24679.5 kWh
